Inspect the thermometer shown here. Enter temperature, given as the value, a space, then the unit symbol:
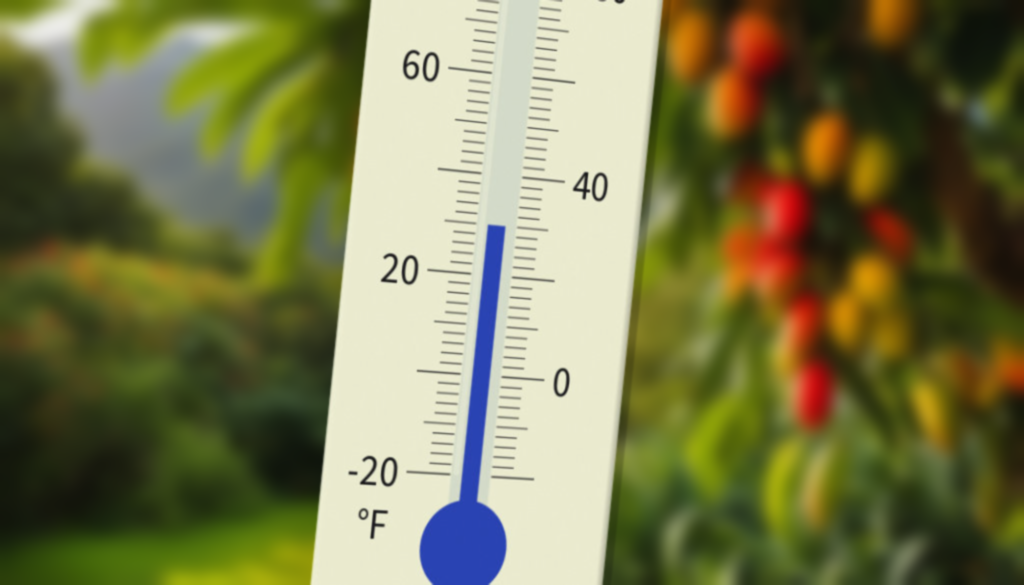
30 °F
